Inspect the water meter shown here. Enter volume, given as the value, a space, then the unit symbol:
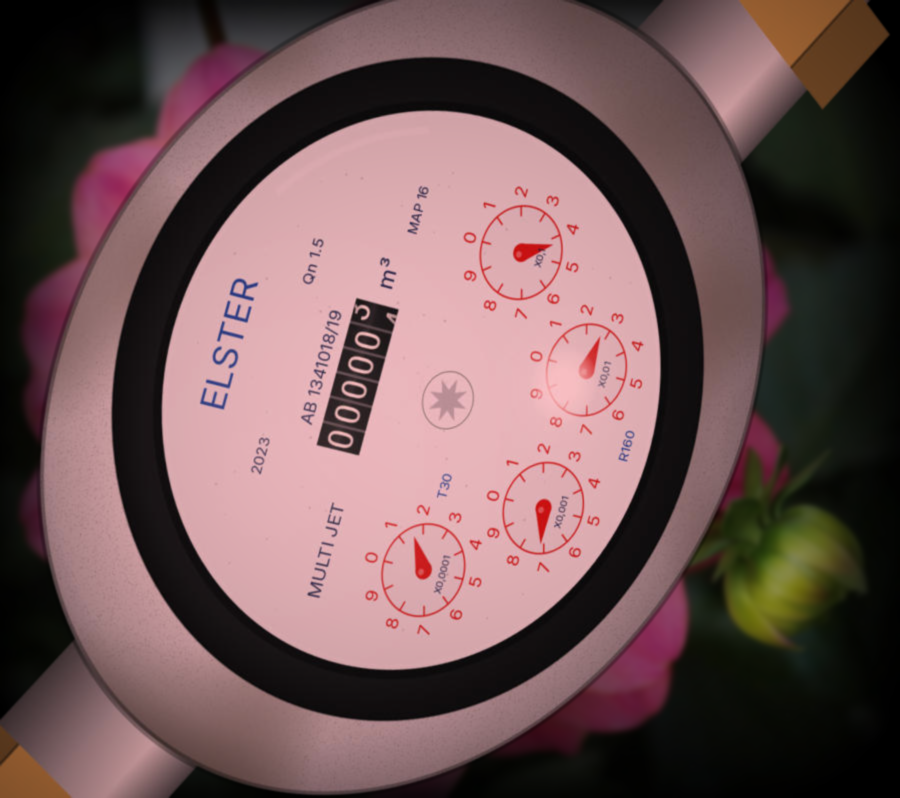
3.4271 m³
